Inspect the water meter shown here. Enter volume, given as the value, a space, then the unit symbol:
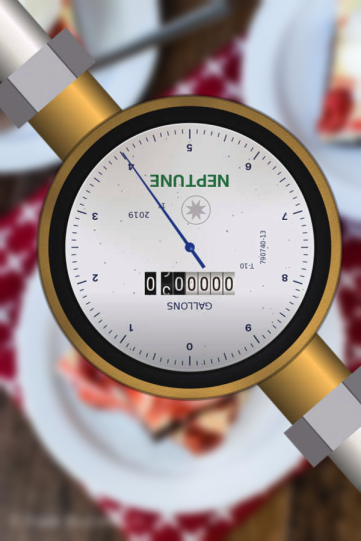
54.0 gal
